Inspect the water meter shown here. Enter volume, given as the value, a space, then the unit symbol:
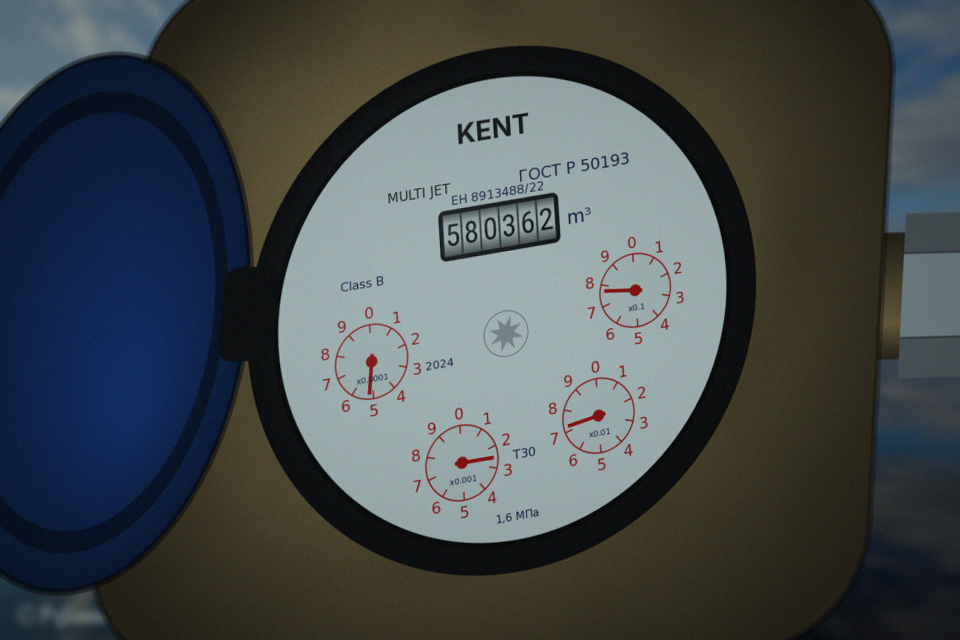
580362.7725 m³
